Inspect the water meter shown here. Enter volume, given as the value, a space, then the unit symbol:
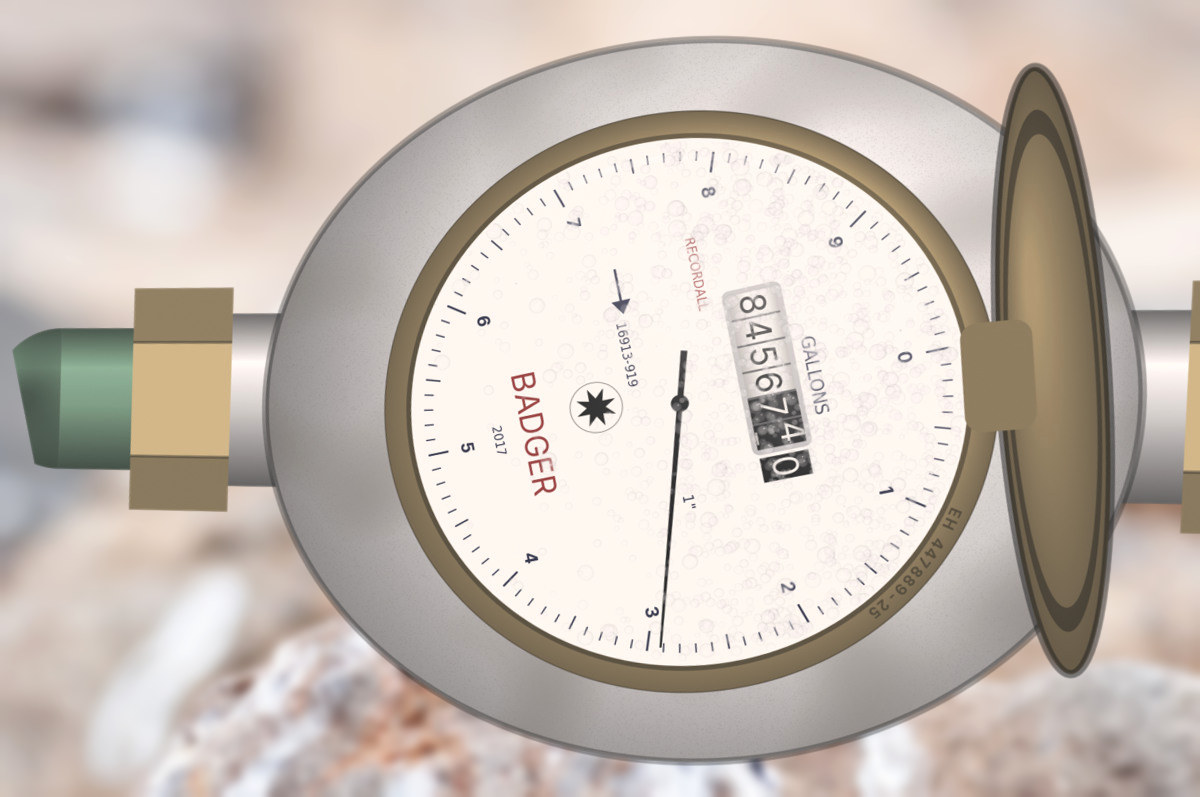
8456742.9 gal
